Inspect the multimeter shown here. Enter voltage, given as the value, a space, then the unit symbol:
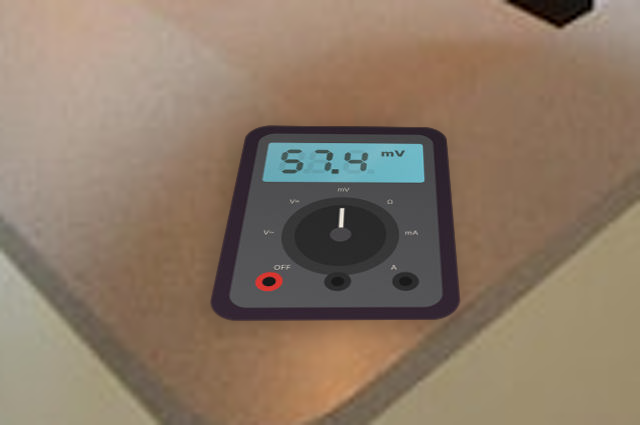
57.4 mV
